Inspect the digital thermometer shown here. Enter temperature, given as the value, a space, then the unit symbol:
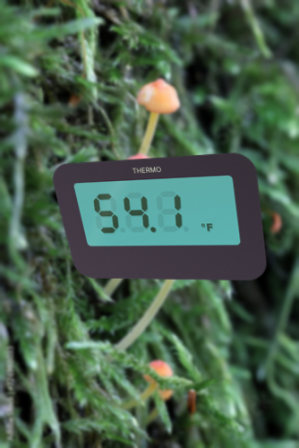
54.1 °F
